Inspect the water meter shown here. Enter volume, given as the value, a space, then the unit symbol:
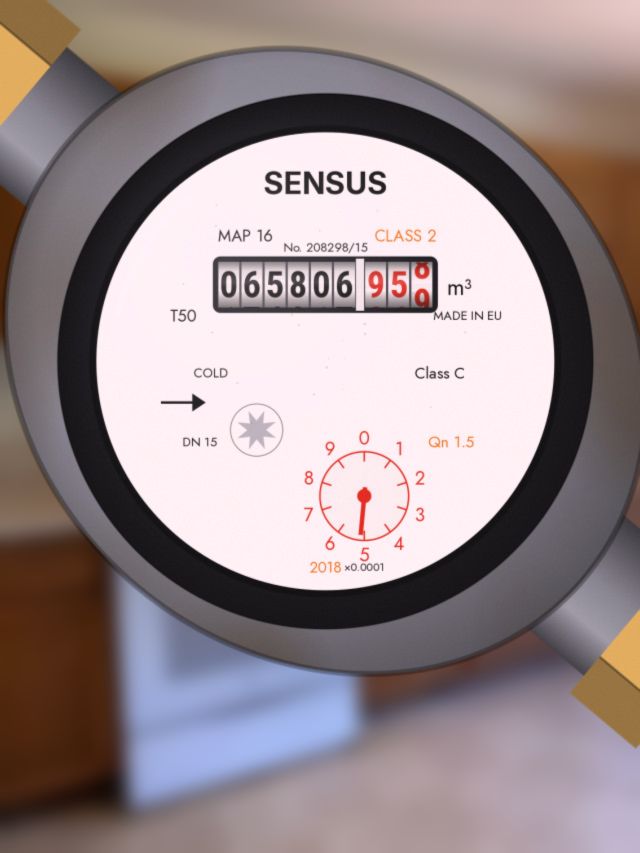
65806.9585 m³
